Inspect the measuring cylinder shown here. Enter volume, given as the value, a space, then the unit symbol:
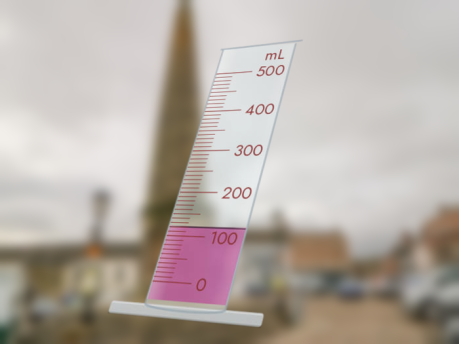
120 mL
